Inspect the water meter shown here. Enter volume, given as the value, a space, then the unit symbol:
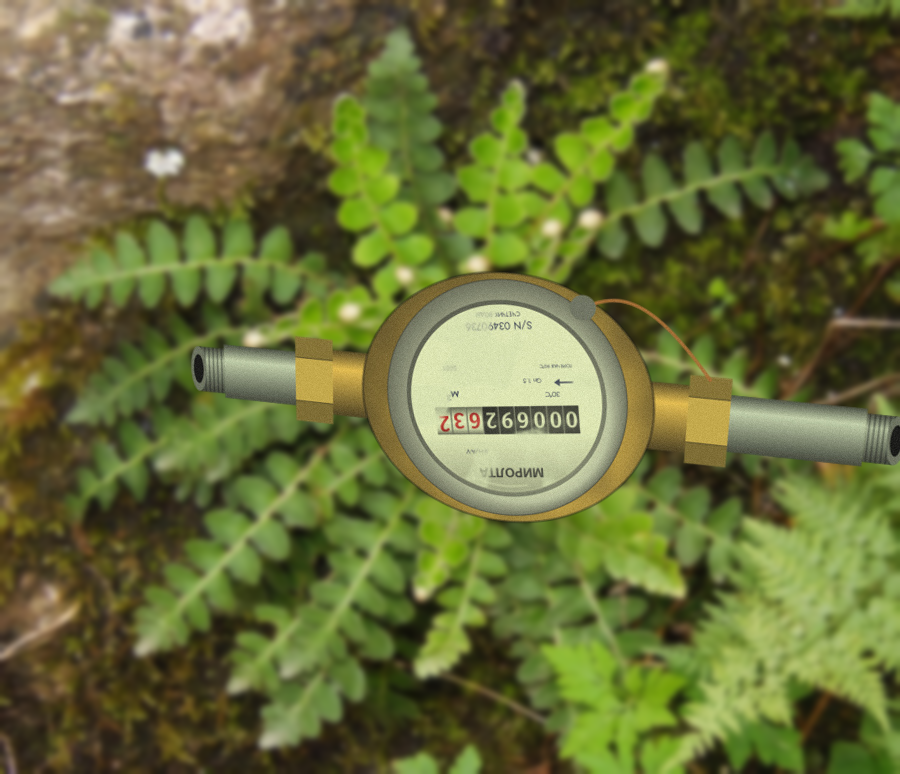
692.632 m³
